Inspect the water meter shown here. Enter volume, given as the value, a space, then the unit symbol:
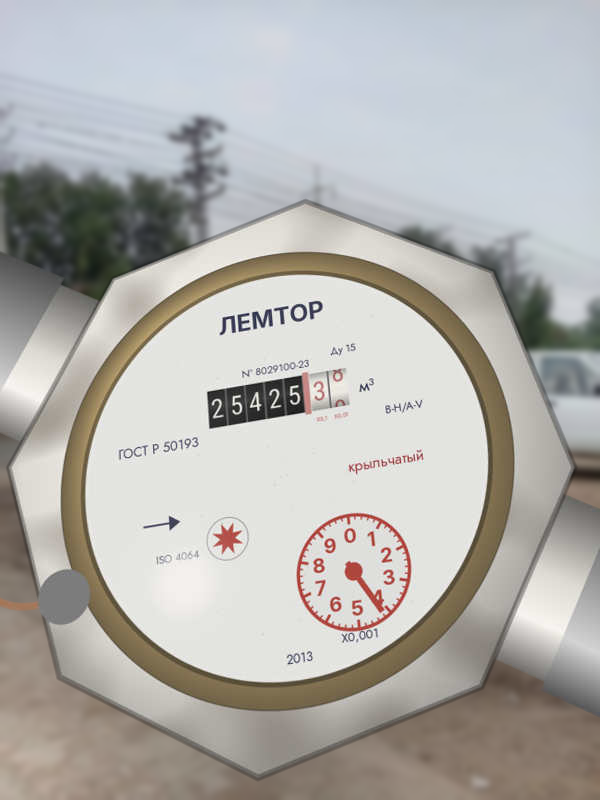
25425.384 m³
